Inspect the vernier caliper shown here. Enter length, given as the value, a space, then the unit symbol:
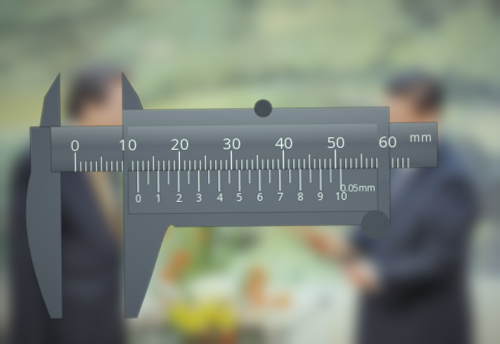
12.0 mm
